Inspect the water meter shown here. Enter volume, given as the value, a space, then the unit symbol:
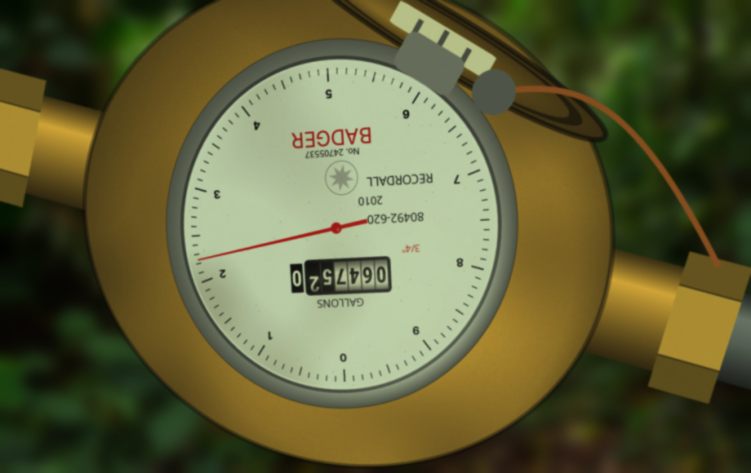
647522.2 gal
